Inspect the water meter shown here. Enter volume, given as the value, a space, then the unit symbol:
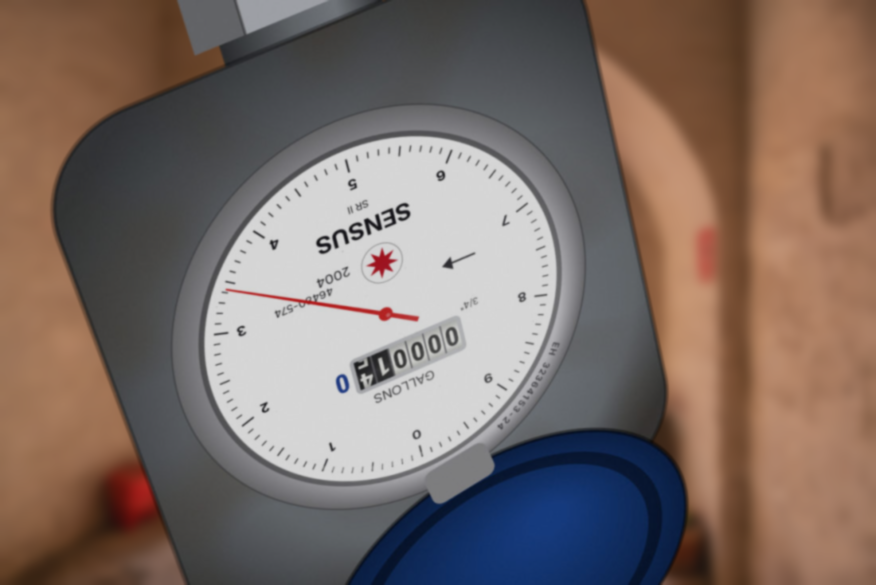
143.4 gal
